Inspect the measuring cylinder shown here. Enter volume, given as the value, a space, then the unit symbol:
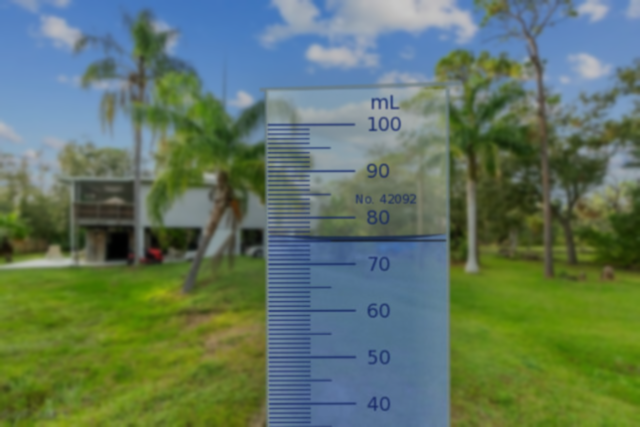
75 mL
